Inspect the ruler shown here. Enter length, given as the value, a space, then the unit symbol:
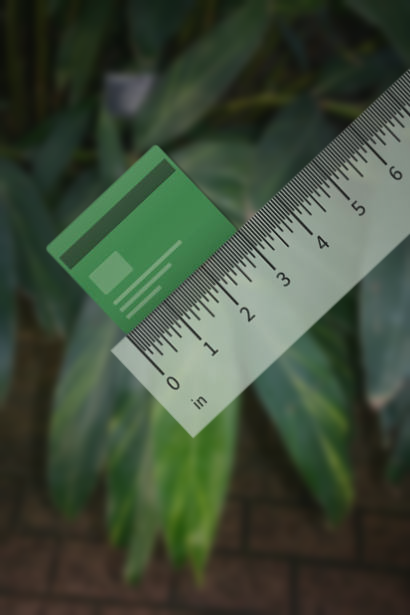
3 in
